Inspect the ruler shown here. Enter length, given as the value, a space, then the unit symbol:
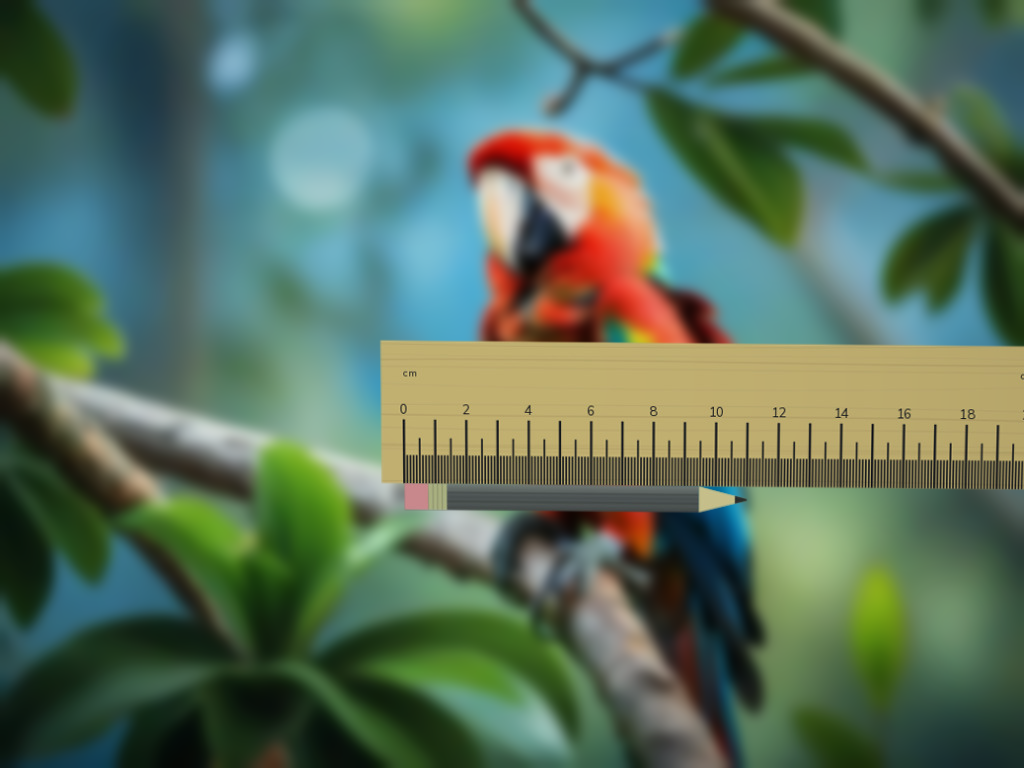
11 cm
